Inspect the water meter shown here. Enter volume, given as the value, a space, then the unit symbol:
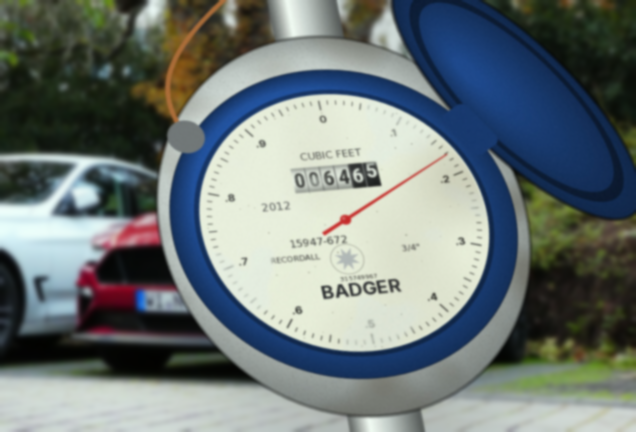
6465.17 ft³
